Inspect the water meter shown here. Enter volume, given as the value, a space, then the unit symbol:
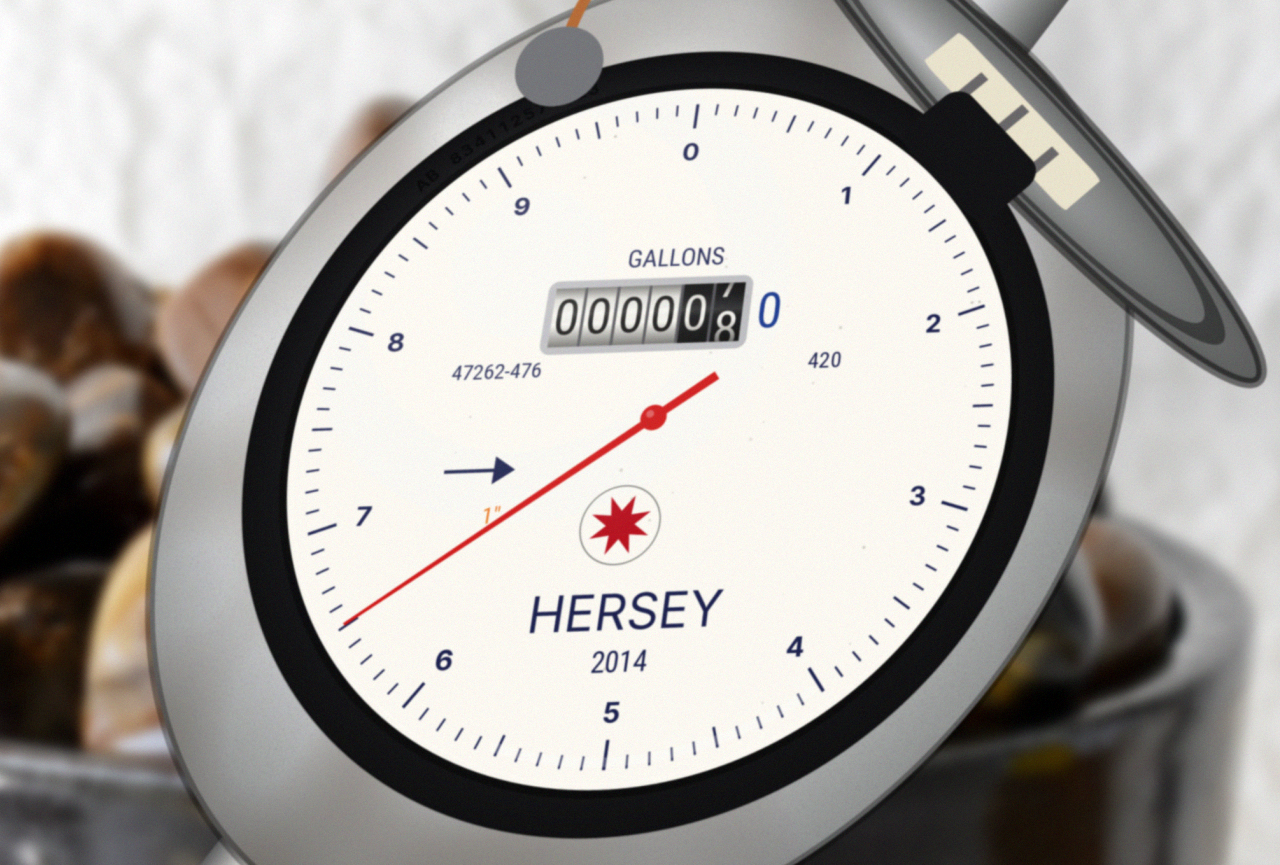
76.5 gal
